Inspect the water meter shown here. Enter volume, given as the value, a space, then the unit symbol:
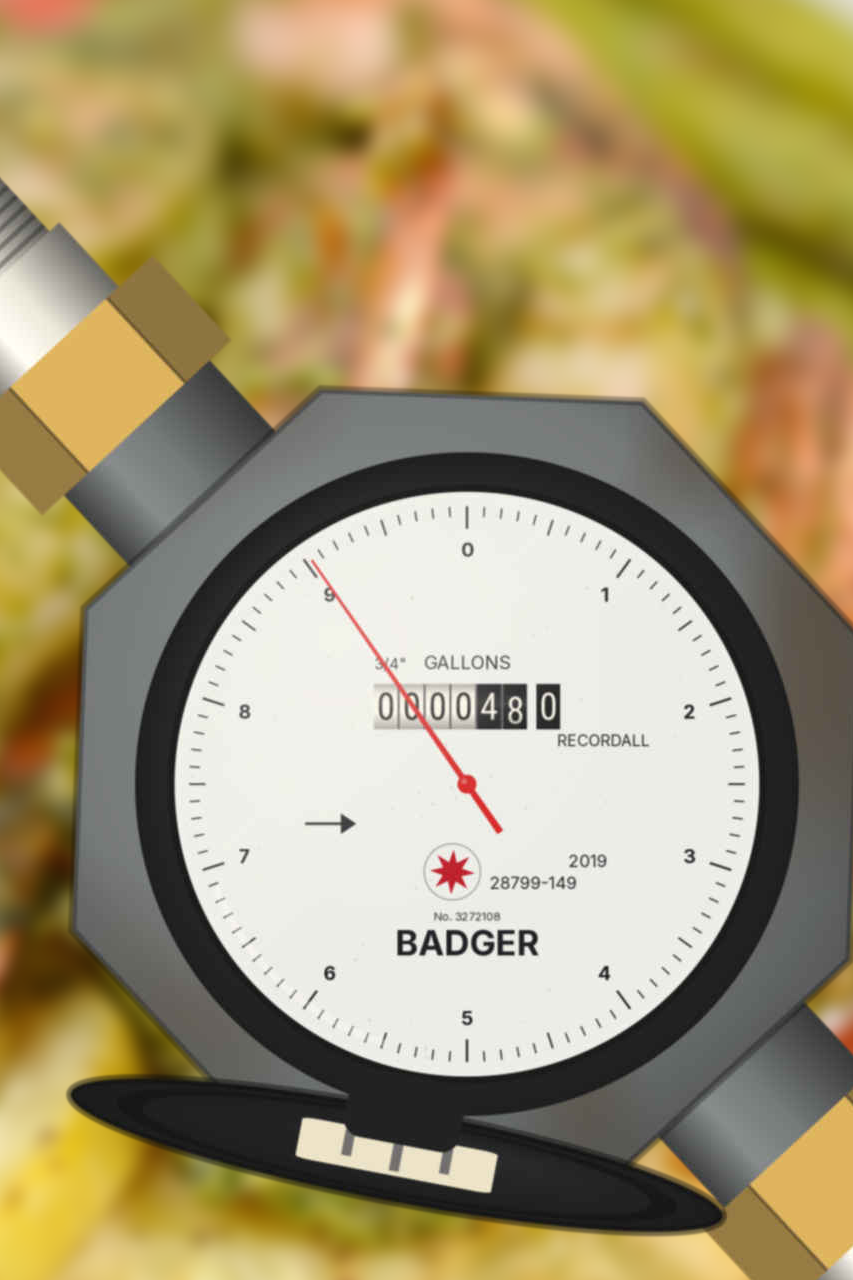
479.0 gal
